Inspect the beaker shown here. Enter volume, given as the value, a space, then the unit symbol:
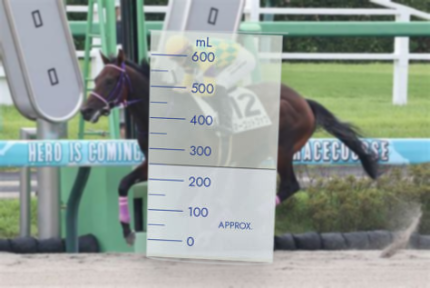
250 mL
